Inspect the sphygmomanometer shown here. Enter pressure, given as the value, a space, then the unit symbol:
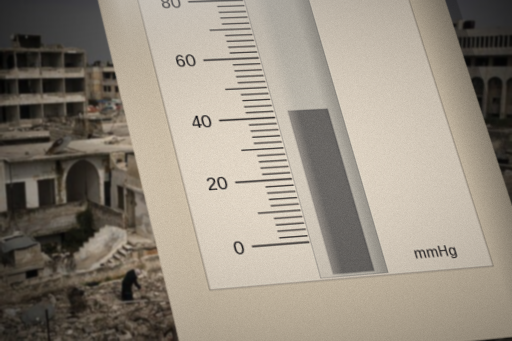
42 mmHg
